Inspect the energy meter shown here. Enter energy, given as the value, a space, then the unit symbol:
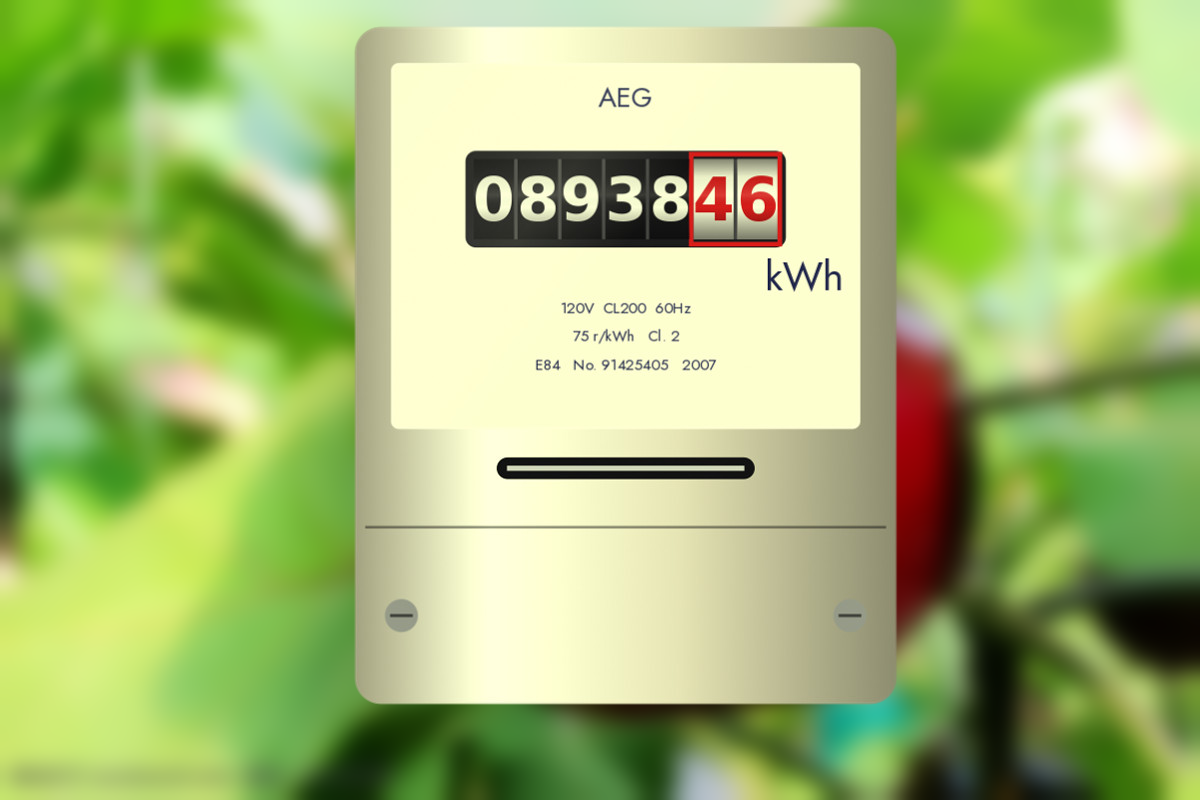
8938.46 kWh
